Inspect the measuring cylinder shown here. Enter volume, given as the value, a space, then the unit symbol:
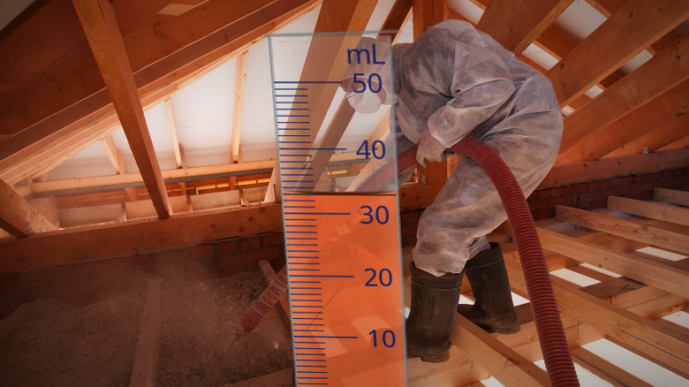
33 mL
